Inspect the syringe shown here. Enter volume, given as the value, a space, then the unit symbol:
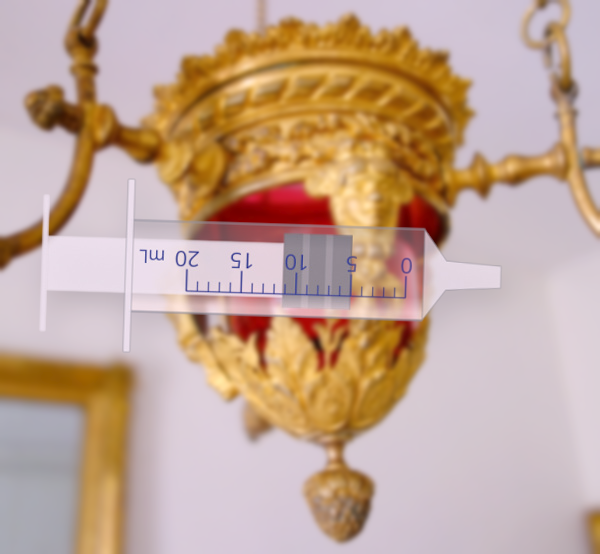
5 mL
